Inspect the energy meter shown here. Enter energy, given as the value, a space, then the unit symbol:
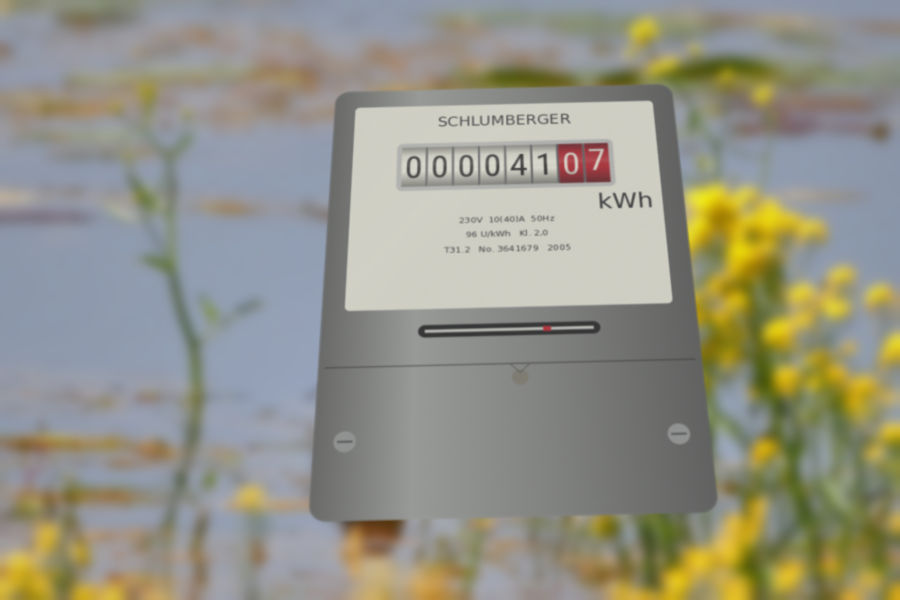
41.07 kWh
